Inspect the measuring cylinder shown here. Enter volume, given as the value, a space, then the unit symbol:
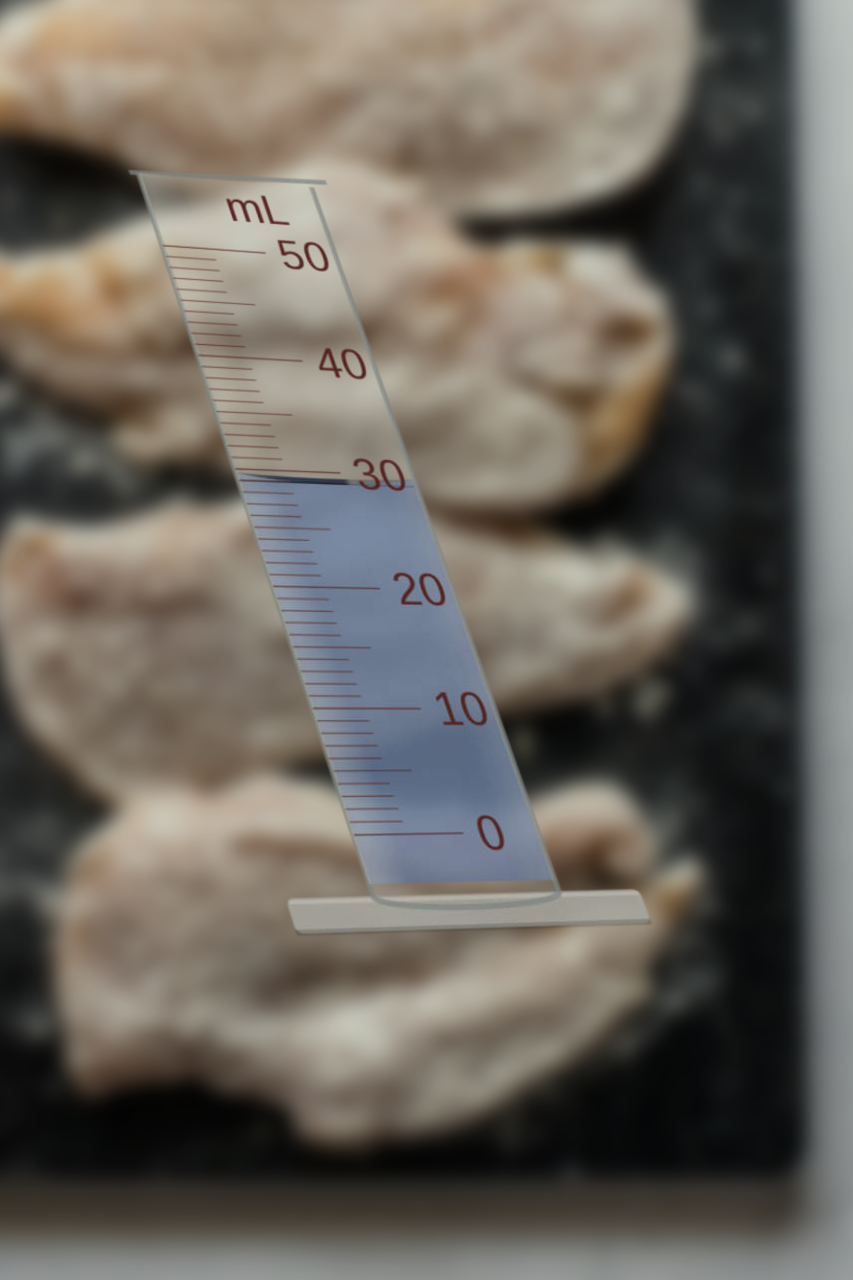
29 mL
